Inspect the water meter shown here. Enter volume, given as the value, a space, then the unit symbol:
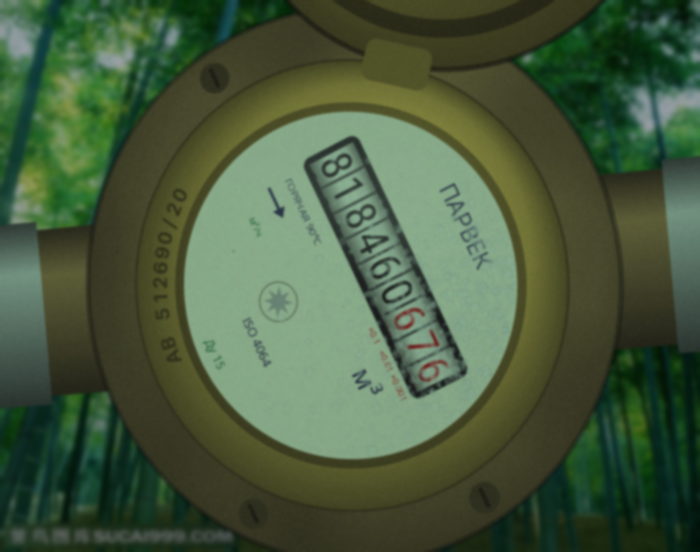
818460.676 m³
